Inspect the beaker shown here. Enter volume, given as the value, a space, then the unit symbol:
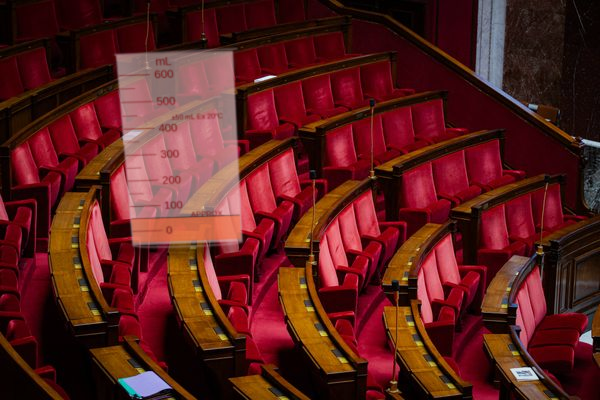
50 mL
